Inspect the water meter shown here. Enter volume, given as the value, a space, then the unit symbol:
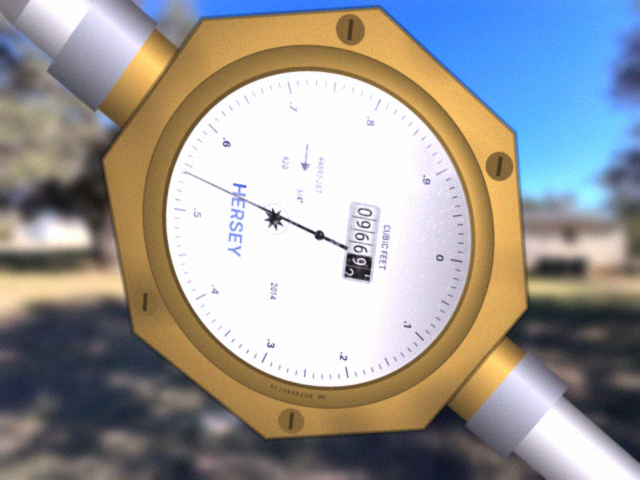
96691.54 ft³
